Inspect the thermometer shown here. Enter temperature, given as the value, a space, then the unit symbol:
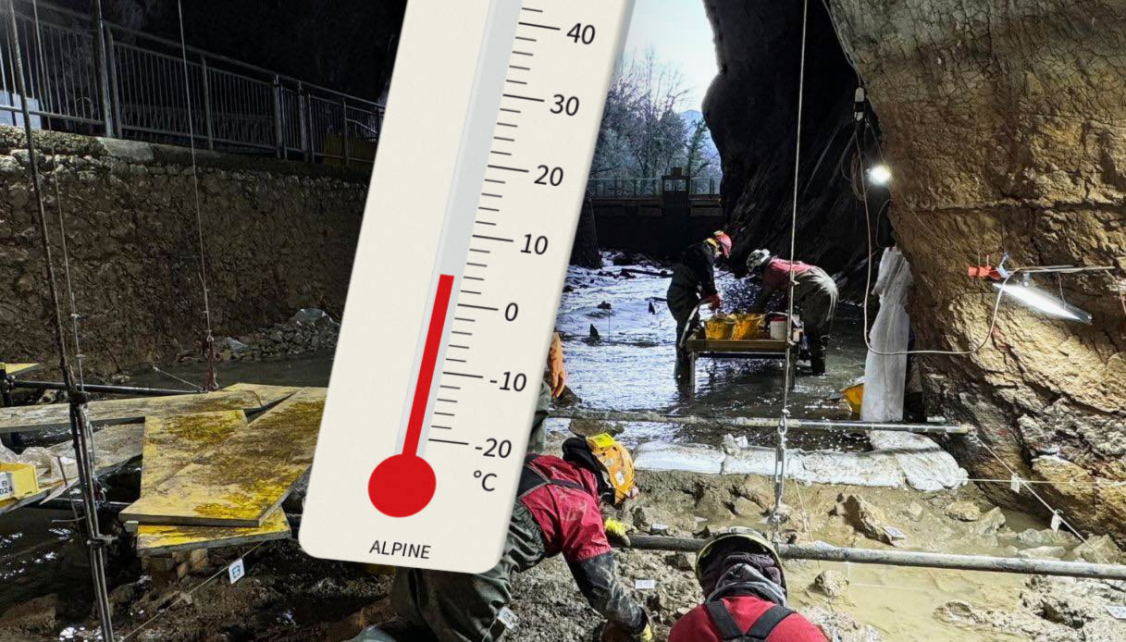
4 °C
